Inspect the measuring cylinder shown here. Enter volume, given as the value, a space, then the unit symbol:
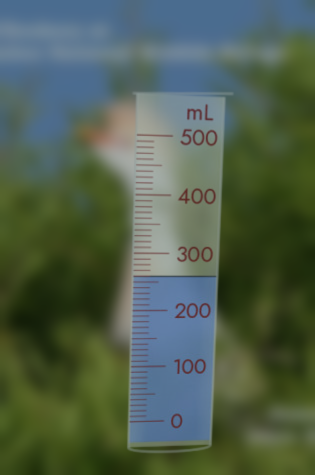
260 mL
